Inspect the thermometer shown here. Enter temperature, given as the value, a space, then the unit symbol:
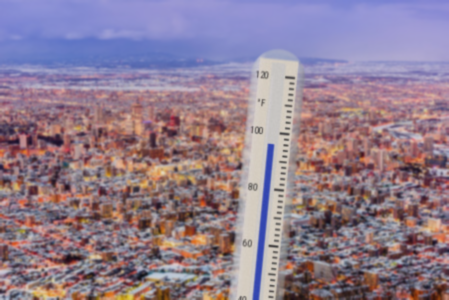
96 °F
